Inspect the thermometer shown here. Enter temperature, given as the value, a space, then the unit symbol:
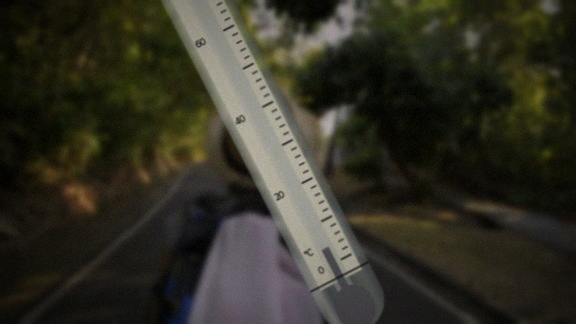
4 °C
